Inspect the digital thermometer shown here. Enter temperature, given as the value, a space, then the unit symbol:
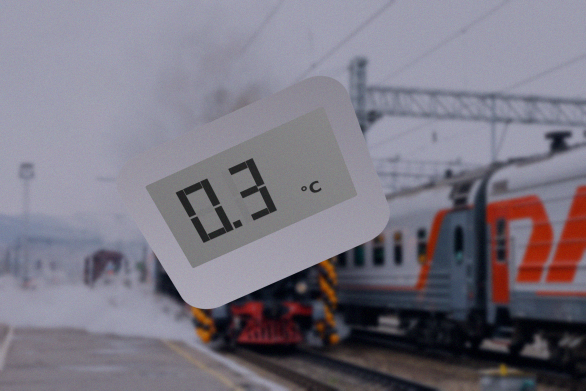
0.3 °C
